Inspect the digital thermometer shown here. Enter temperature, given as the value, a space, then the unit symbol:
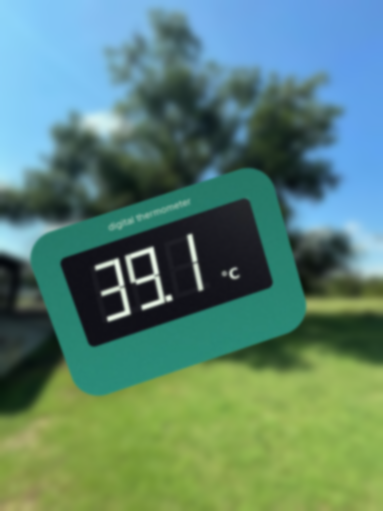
39.1 °C
